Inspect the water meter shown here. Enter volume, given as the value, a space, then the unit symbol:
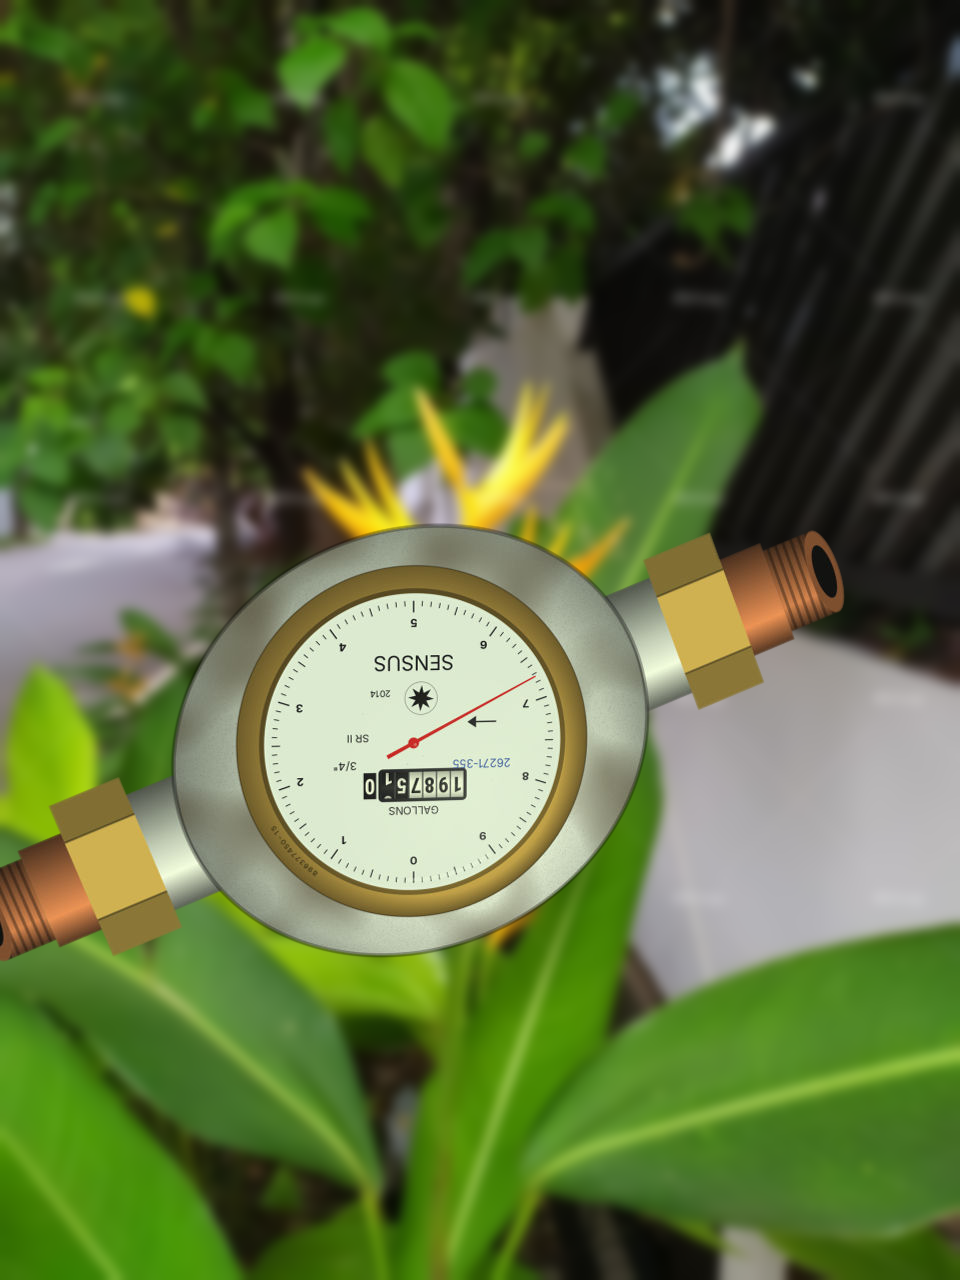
1987506.7 gal
